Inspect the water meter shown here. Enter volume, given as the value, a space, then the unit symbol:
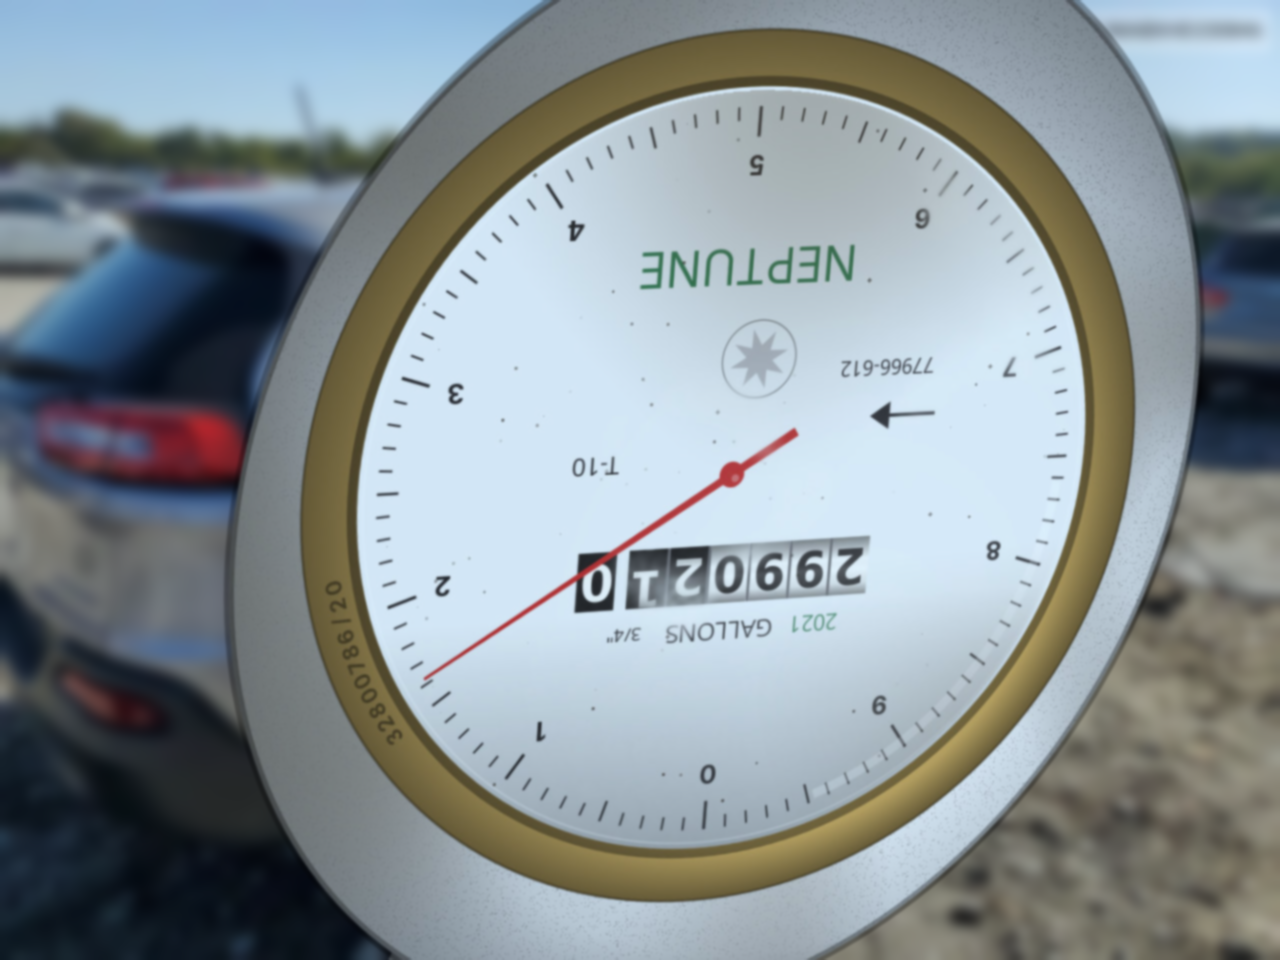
2990211.6 gal
